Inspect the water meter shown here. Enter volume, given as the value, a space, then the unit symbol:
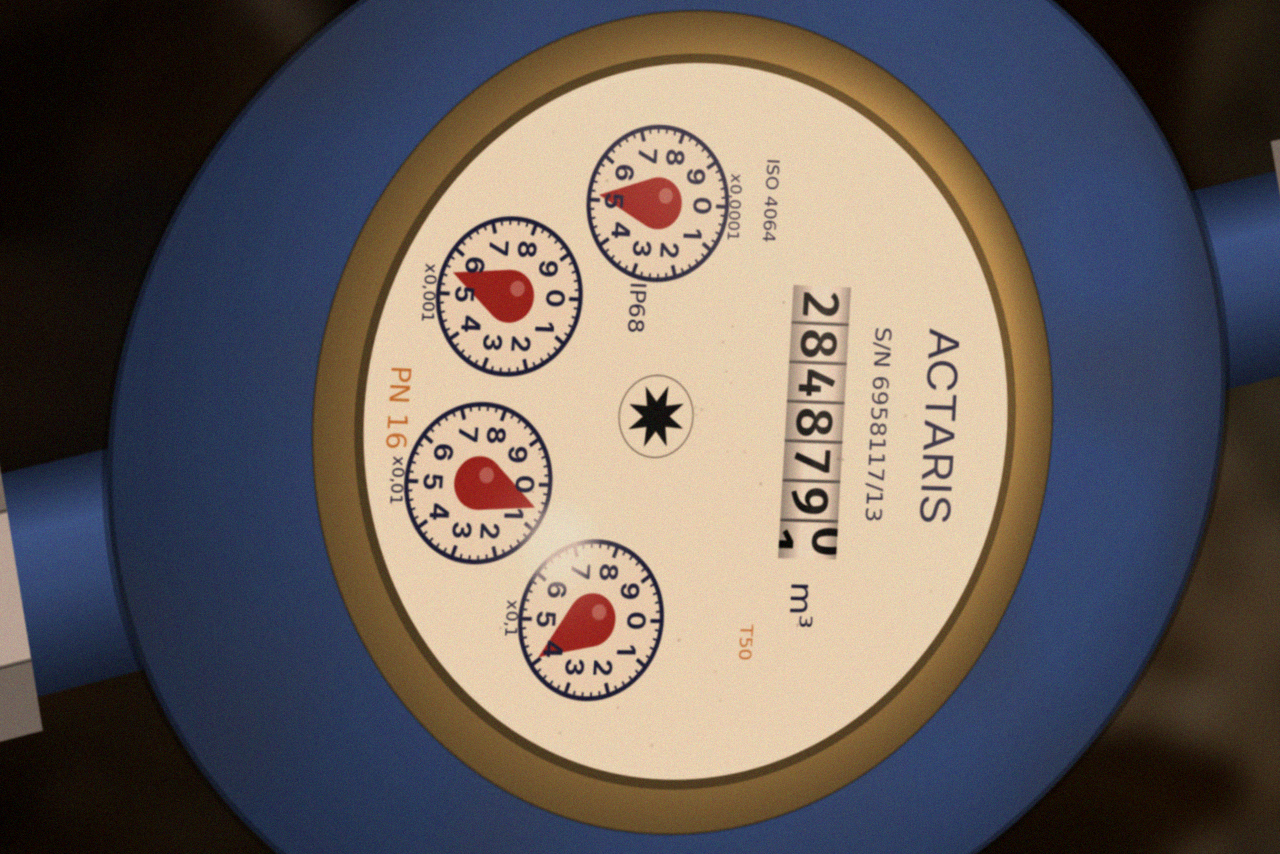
2848790.4055 m³
